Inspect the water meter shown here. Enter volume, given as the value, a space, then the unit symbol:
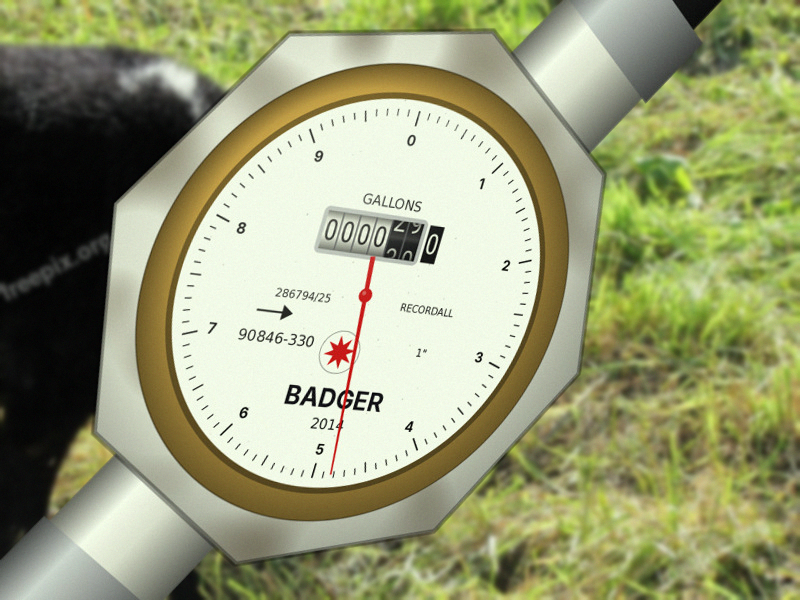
294.8 gal
